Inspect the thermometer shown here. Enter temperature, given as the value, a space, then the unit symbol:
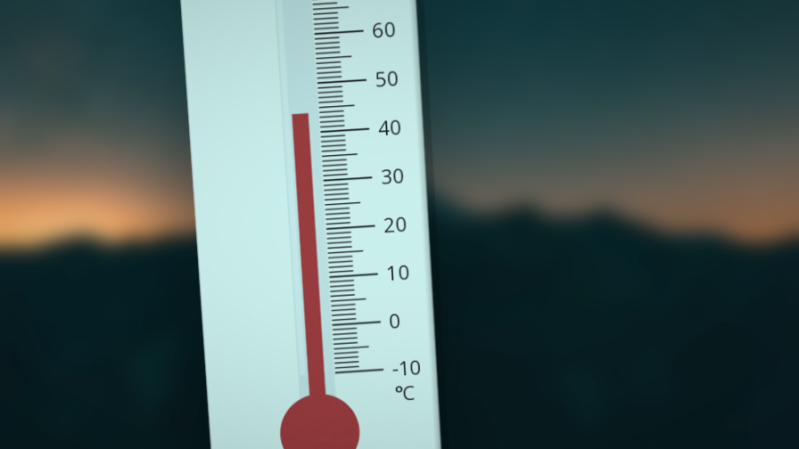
44 °C
